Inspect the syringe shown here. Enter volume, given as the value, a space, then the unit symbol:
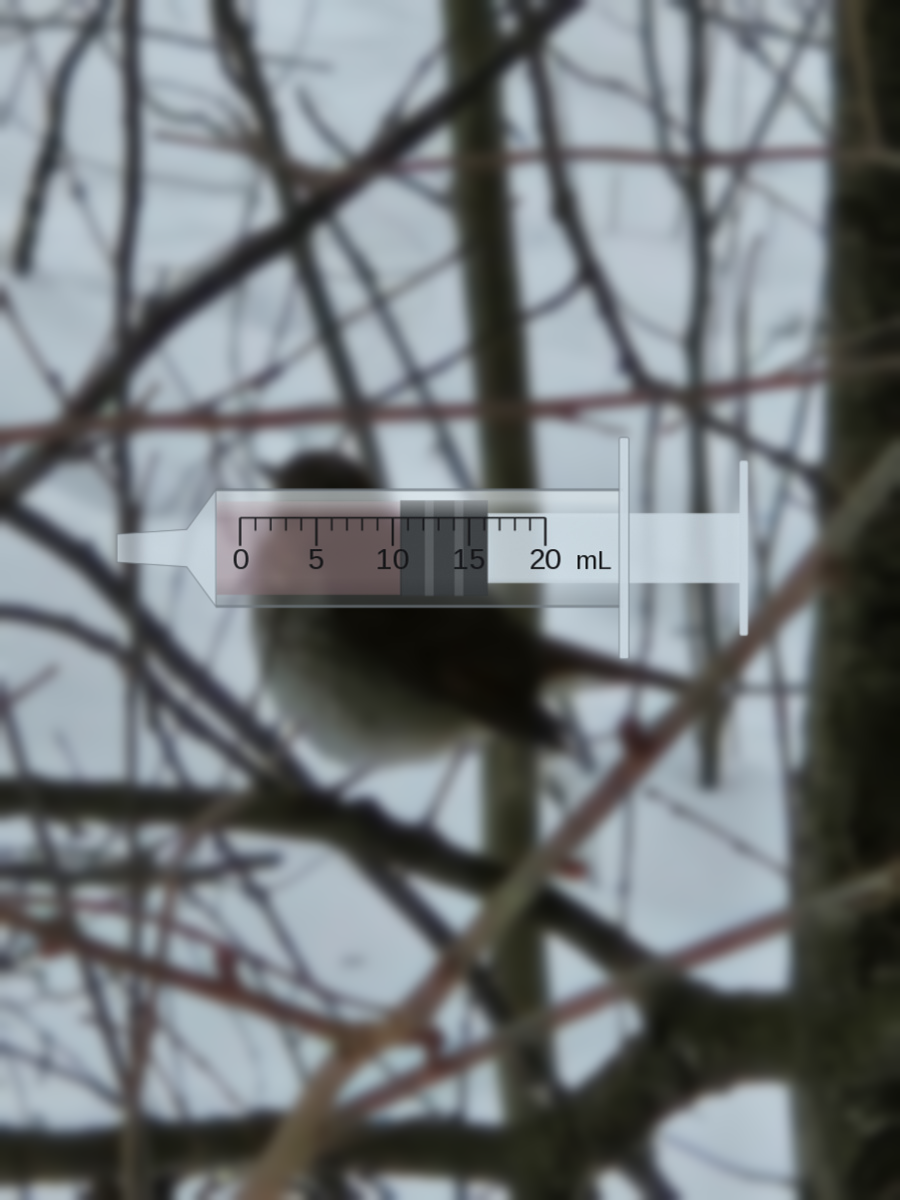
10.5 mL
